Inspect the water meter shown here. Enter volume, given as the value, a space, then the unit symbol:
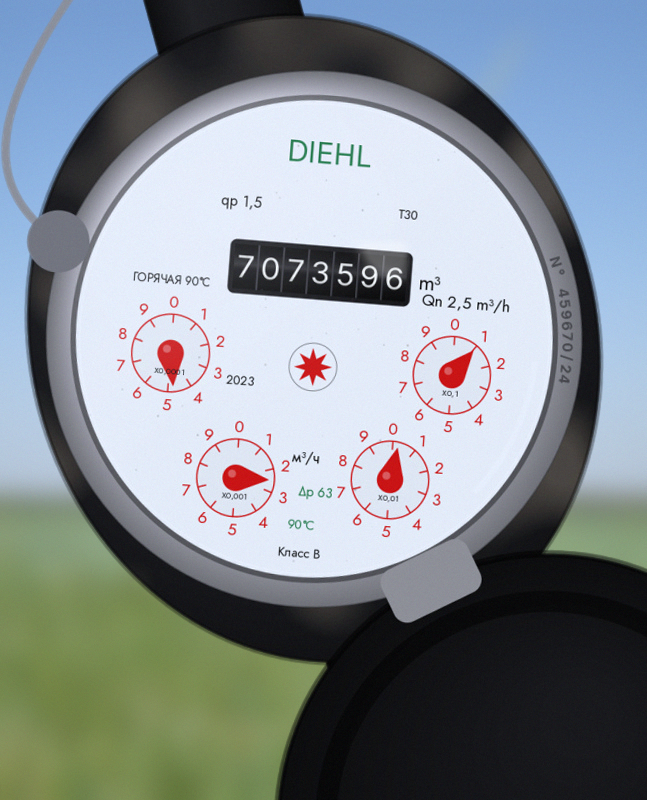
7073596.1024 m³
